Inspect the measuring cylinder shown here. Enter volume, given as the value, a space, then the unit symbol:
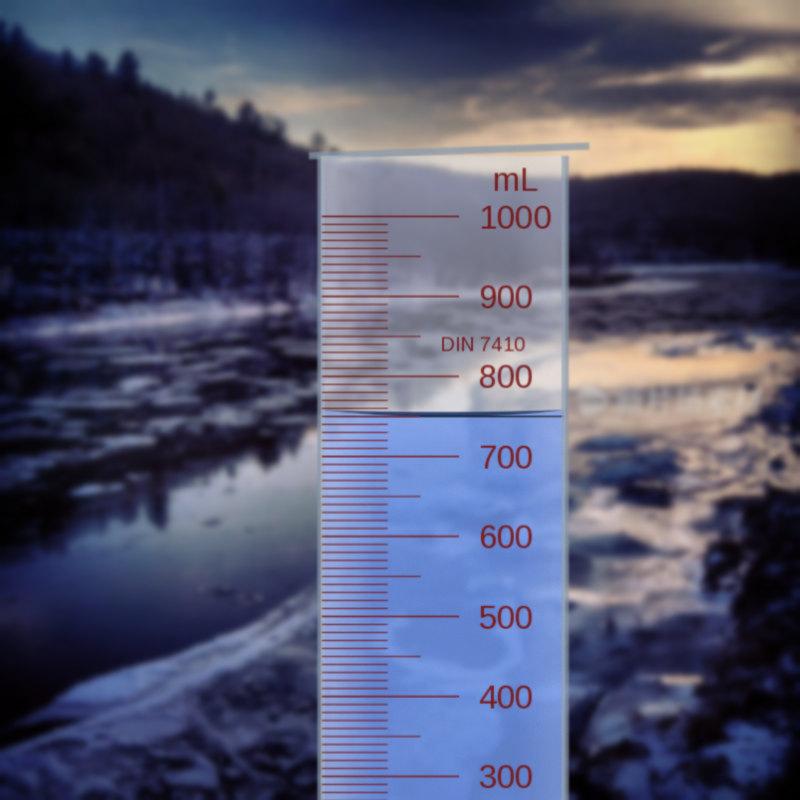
750 mL
